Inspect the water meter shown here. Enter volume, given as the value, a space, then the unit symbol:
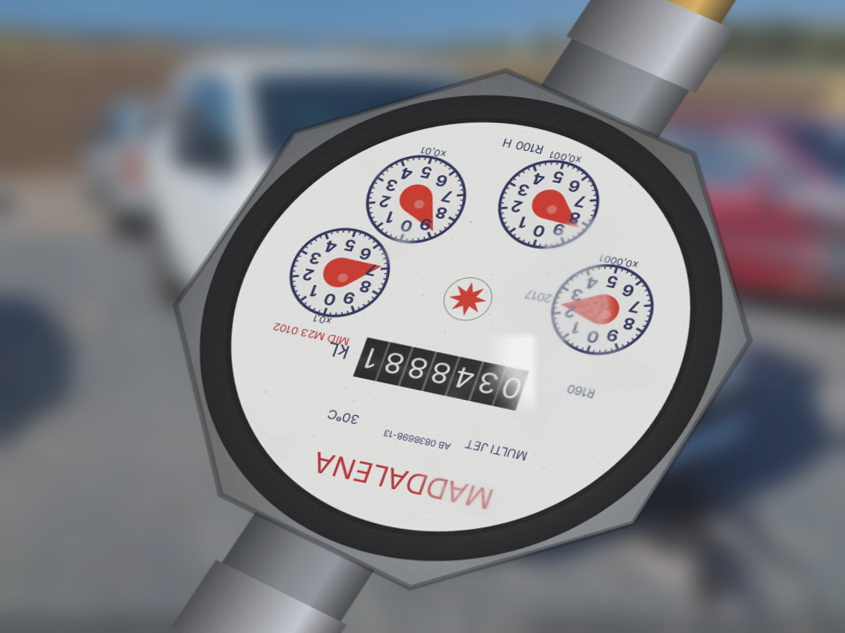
348881.6882 kL
